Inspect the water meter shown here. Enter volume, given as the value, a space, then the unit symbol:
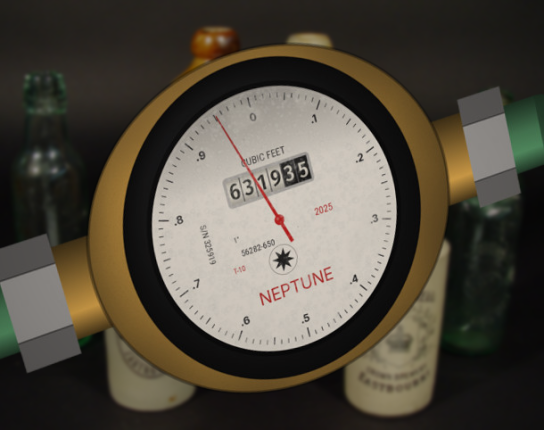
631934.95 ft³
